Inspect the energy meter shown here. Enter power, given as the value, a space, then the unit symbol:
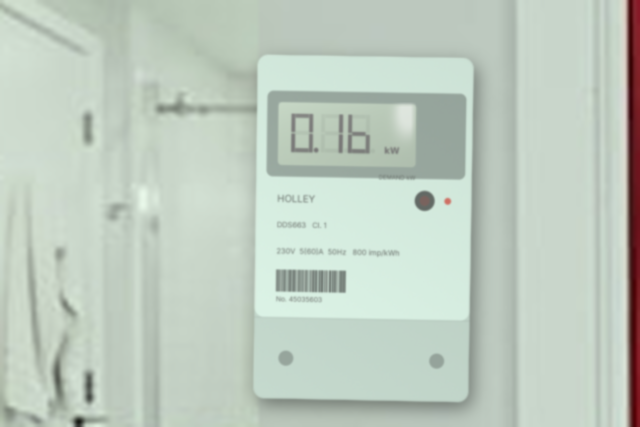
0.16 kW
